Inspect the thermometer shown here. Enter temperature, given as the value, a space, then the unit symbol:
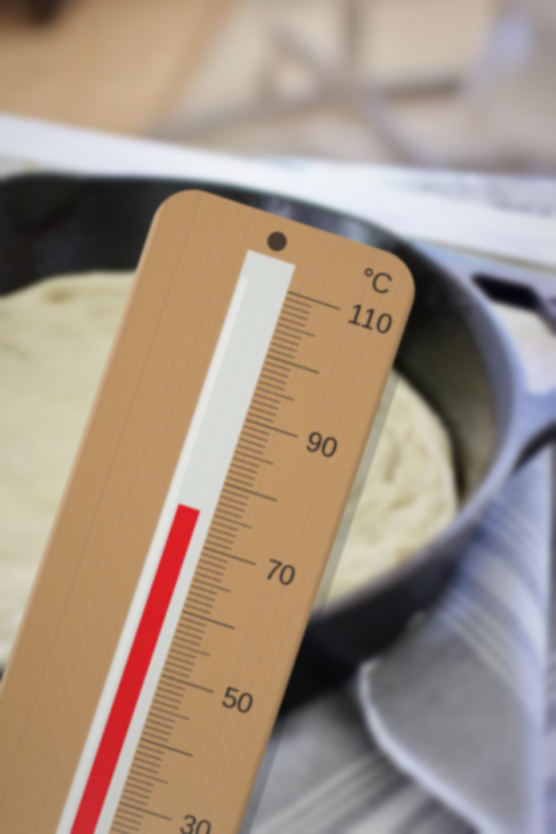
75 °C
